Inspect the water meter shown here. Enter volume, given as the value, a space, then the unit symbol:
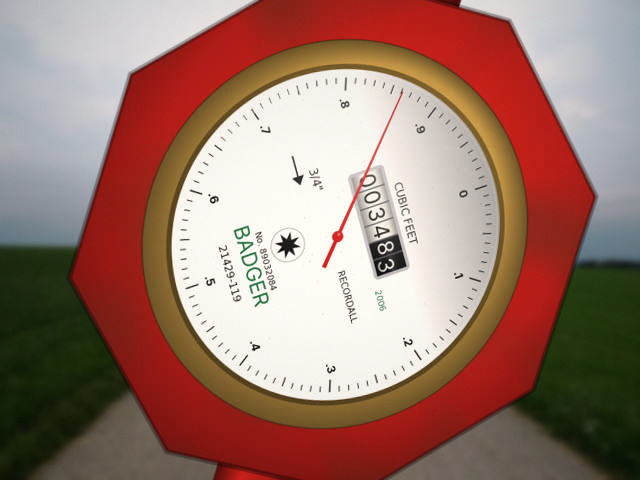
3482.86 ft³
